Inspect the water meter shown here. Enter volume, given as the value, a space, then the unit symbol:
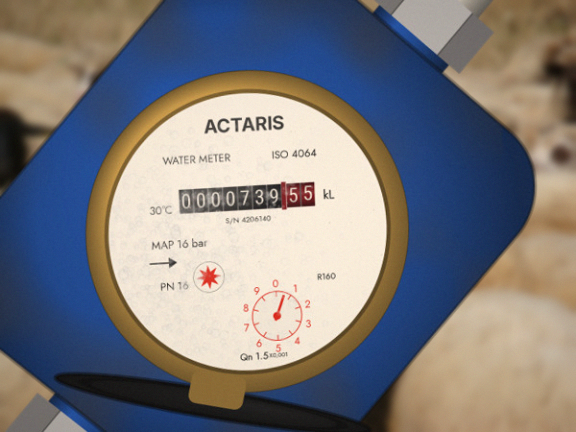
739.550 kL
